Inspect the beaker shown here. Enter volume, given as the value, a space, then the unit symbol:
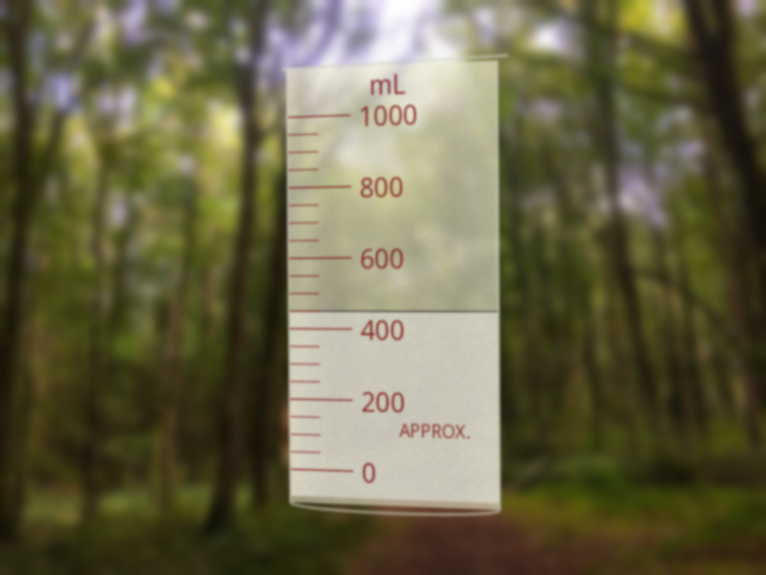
450 mL
